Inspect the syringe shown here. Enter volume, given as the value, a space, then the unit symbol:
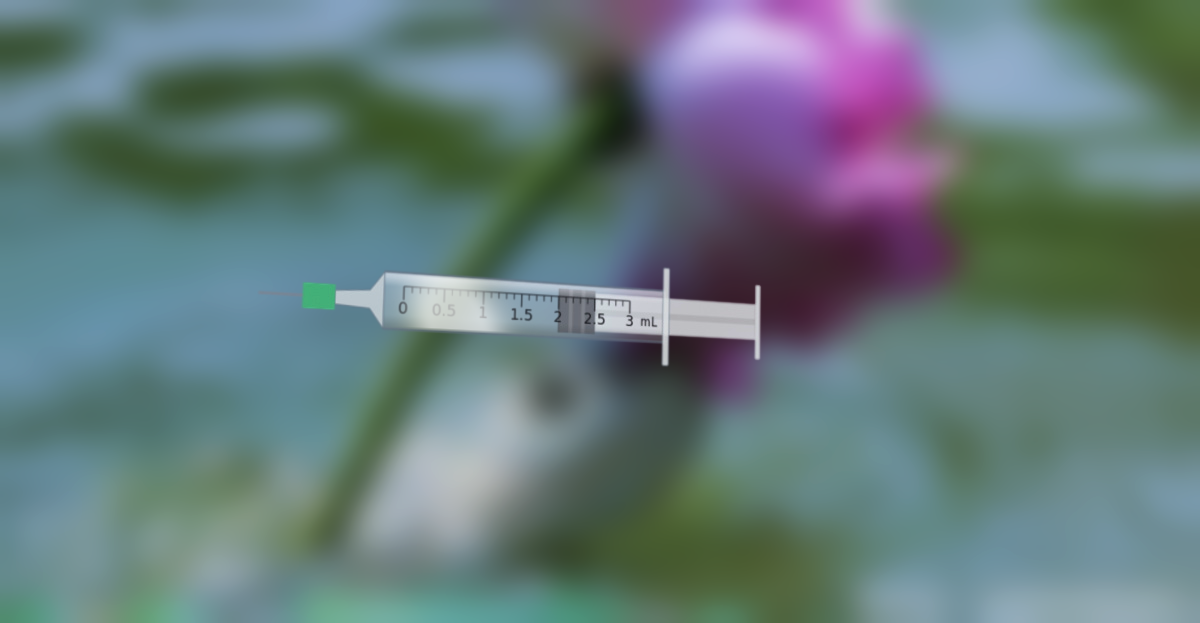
2 mL
